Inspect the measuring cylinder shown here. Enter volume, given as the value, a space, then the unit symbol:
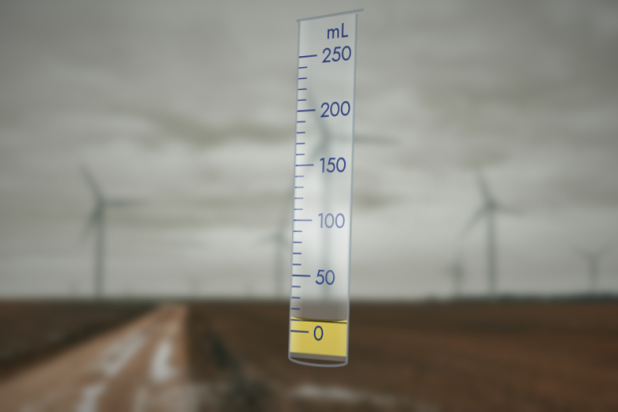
10 mL
